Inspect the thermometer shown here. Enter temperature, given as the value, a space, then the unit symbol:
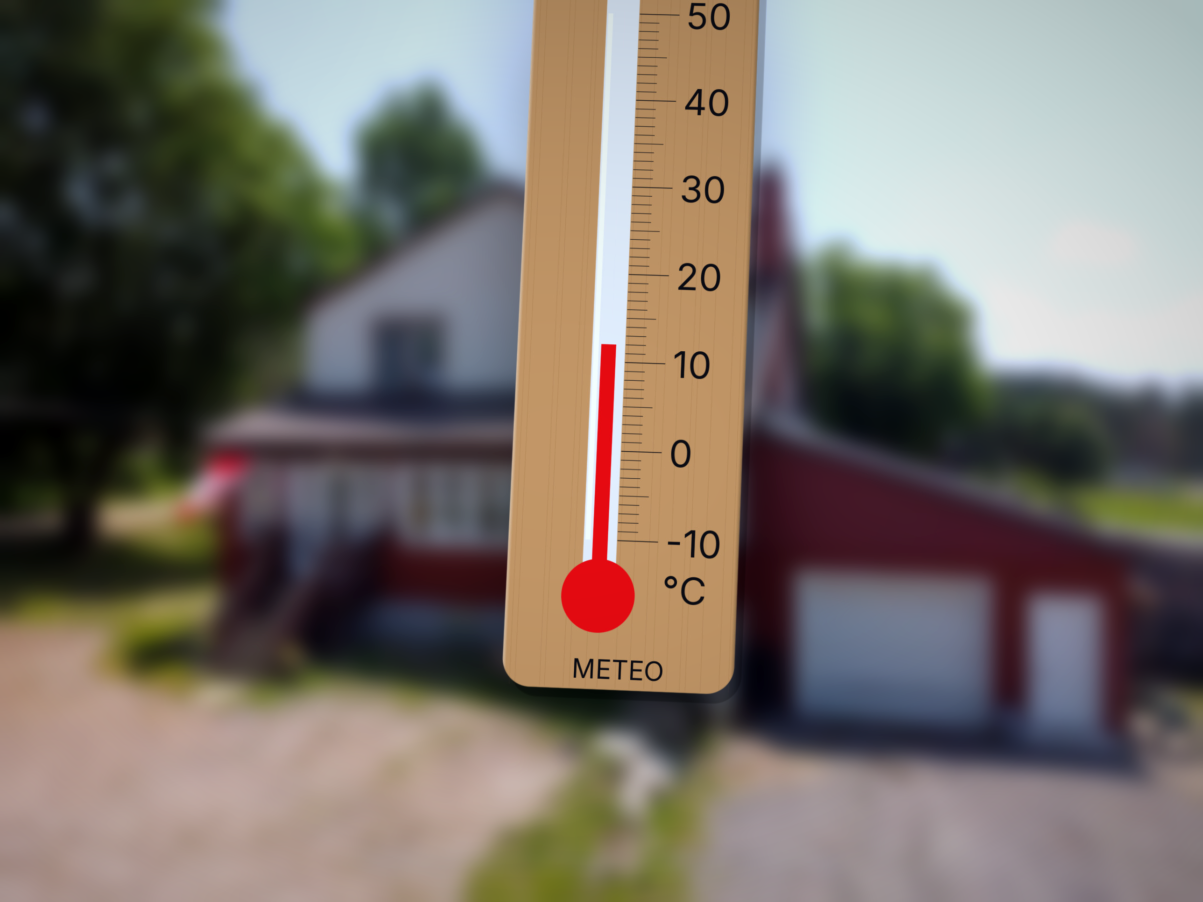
12 °C
